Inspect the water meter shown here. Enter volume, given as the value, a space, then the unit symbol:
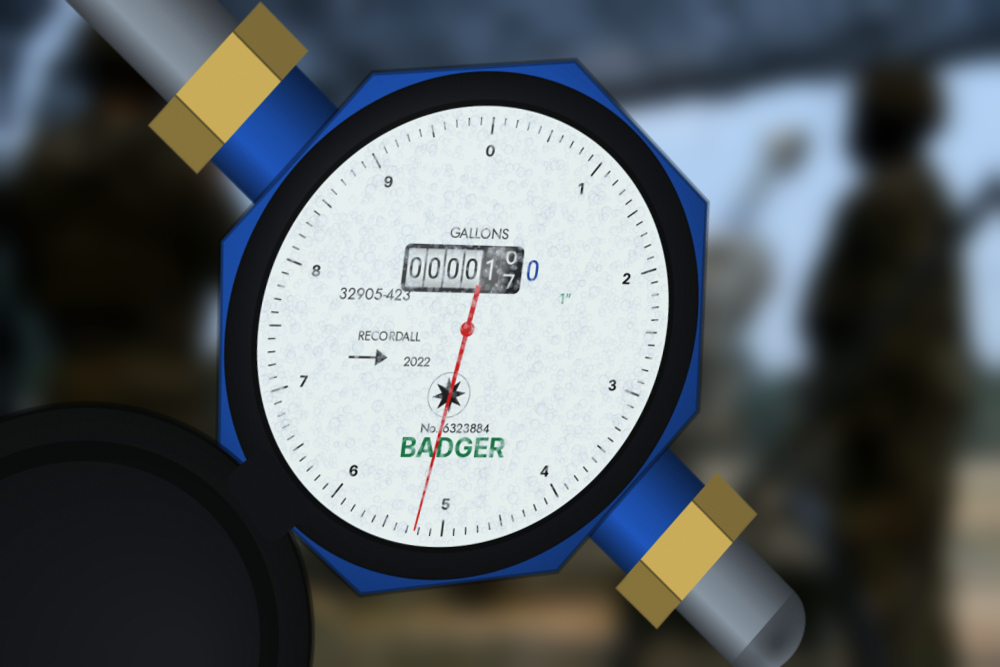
165.2 gal
